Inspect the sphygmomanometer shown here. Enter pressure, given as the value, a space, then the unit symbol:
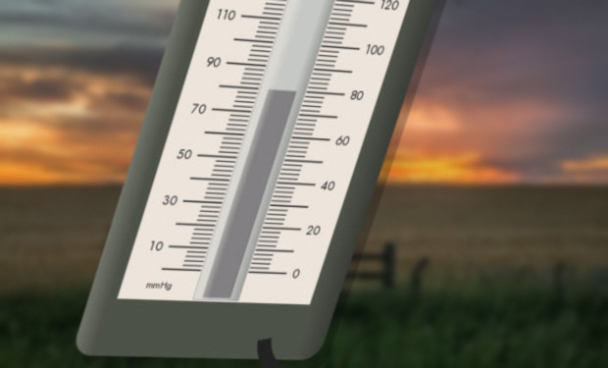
80 mmHg
